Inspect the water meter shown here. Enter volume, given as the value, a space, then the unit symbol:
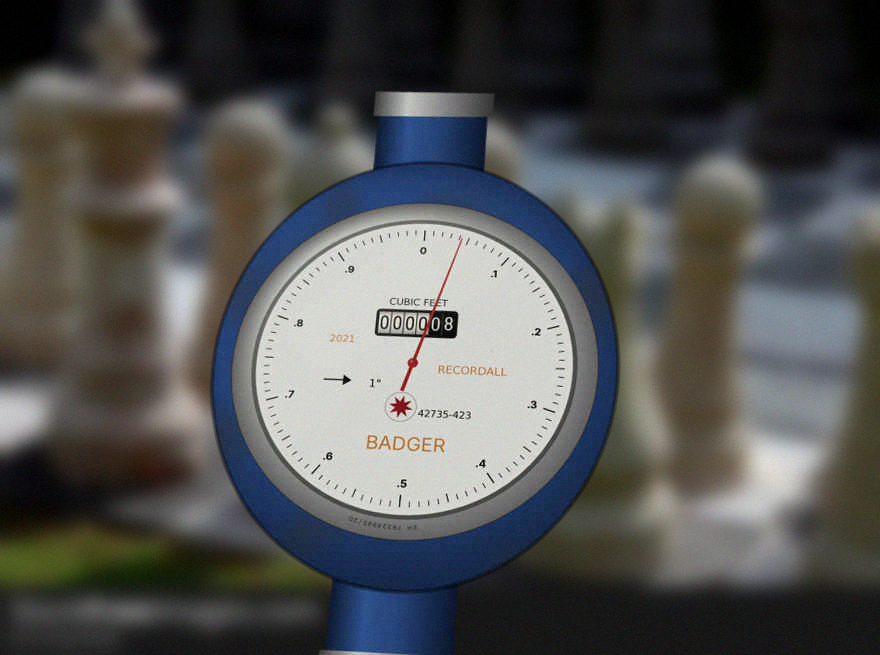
8.04 ft³
